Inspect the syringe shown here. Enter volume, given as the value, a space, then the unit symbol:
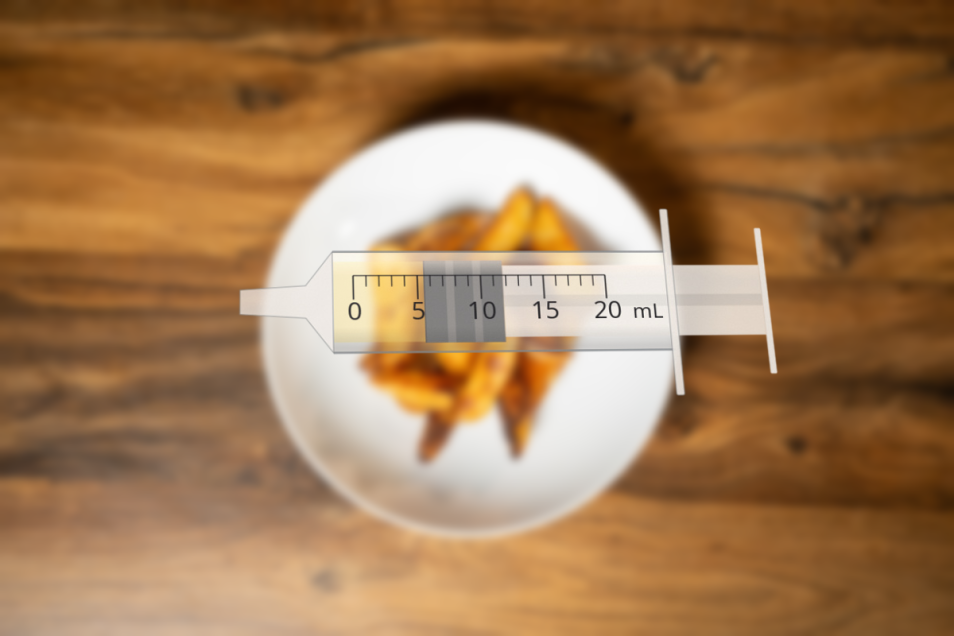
5.5 mL
